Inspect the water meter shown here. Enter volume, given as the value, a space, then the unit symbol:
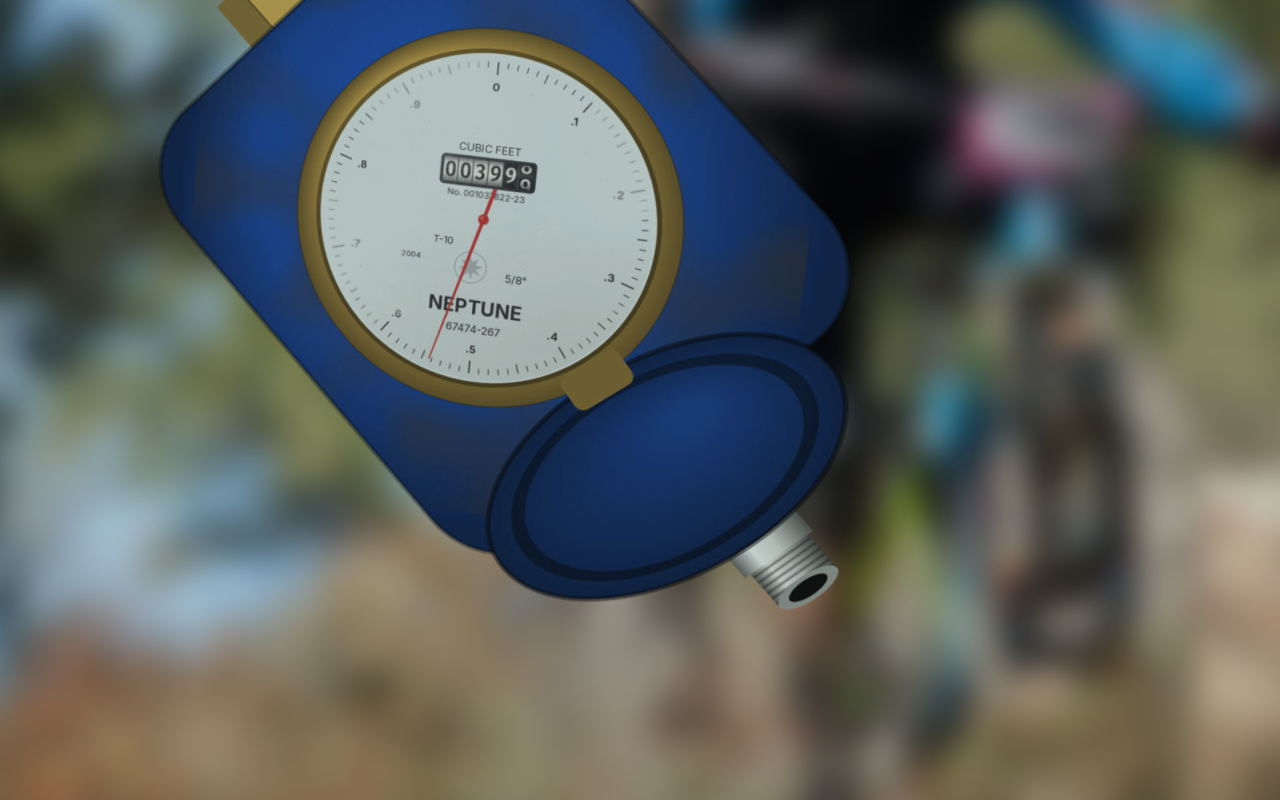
3998.54 ft³
